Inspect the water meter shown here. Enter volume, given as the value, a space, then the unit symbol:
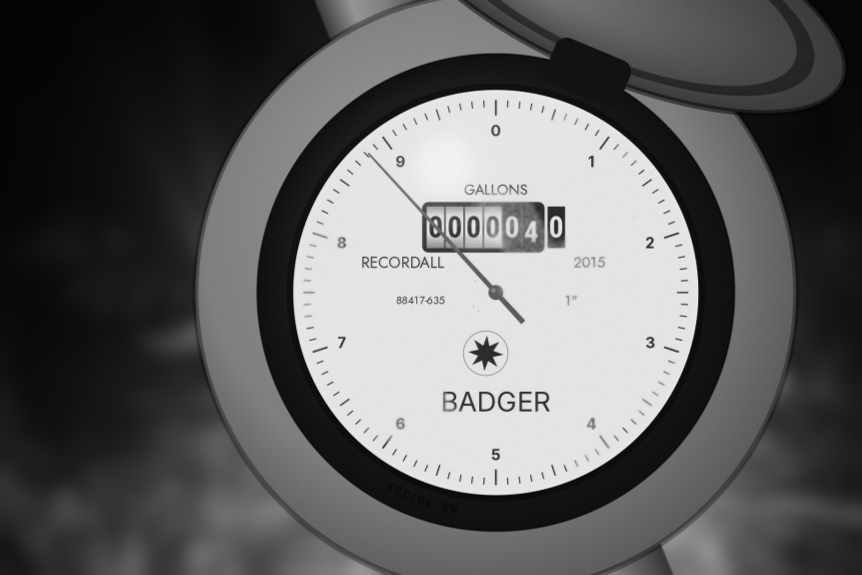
38.8 gal
